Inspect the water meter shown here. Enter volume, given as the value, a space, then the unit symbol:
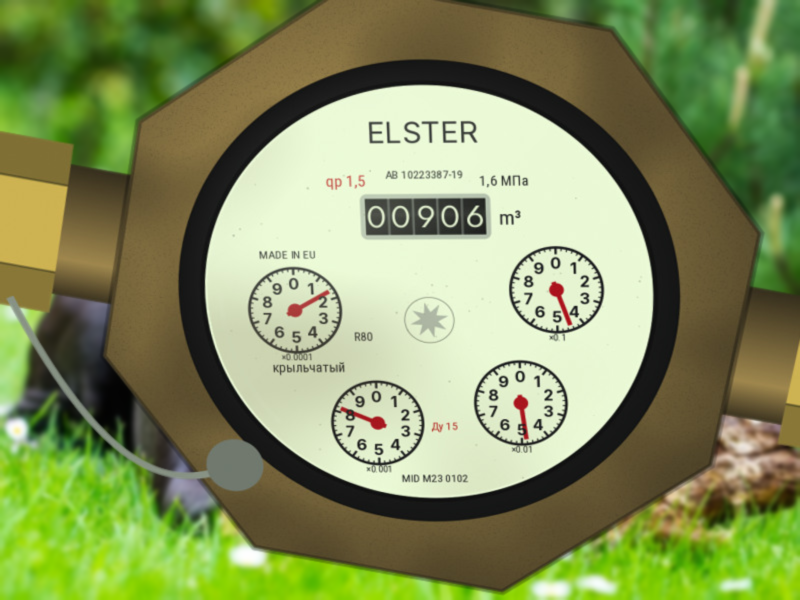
906.4481 m³
